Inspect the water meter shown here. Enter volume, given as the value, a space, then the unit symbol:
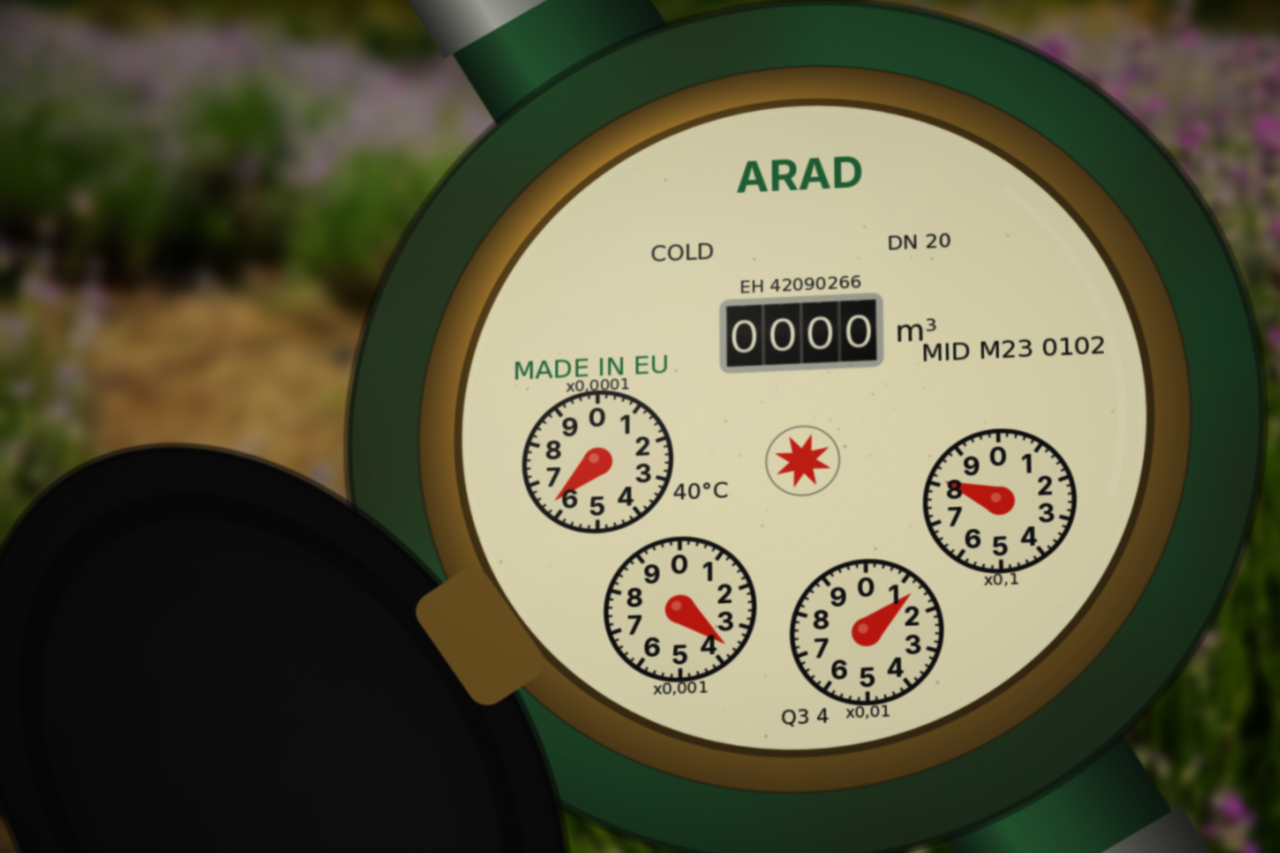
0.8136 m³
